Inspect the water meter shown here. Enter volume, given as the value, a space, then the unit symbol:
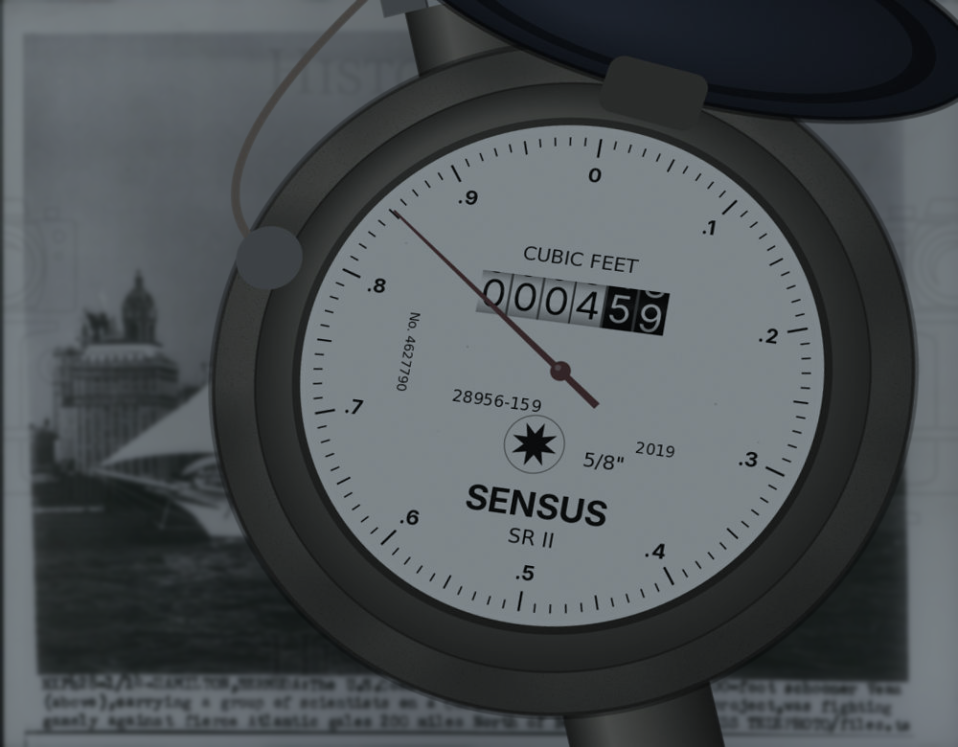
458.85 ft³
